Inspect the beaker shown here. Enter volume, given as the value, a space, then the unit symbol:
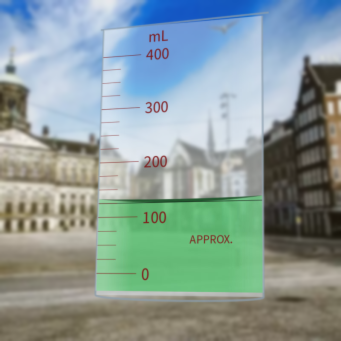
125 mL
